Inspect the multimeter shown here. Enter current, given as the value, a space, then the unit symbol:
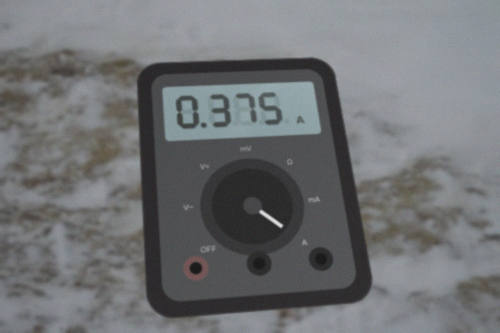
0.375 A
